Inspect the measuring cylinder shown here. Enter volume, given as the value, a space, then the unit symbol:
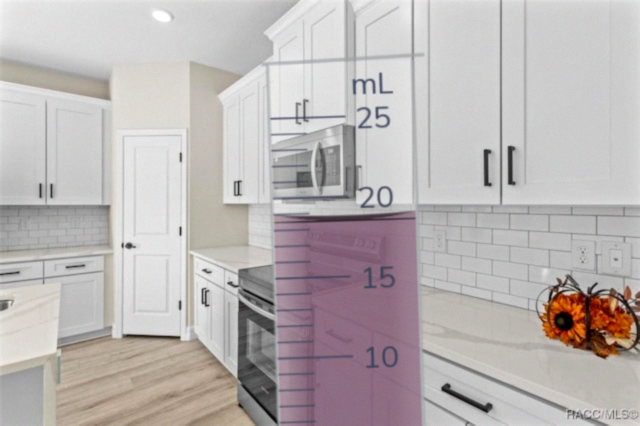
18.5 mL
